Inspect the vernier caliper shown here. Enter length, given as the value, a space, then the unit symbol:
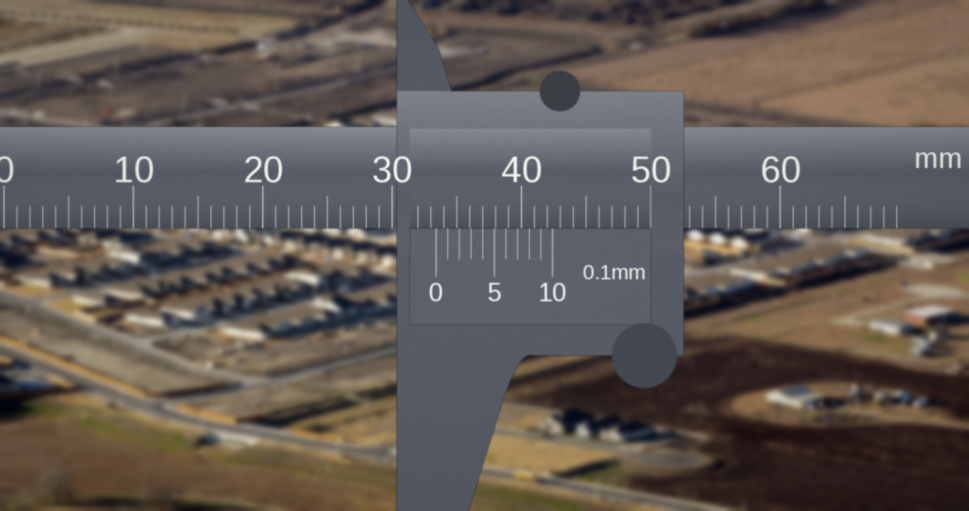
33.4 mm
